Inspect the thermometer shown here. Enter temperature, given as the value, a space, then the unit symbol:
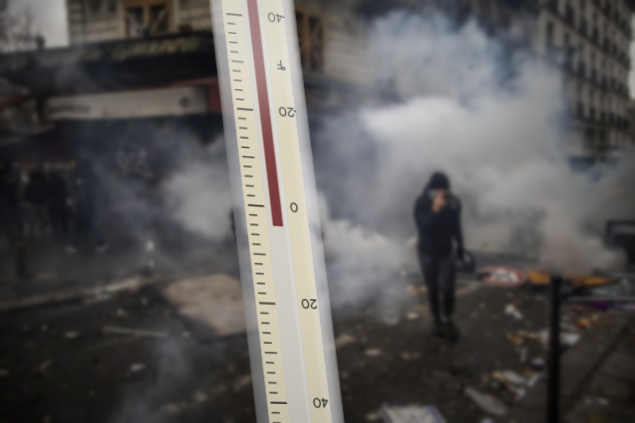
4 °F
